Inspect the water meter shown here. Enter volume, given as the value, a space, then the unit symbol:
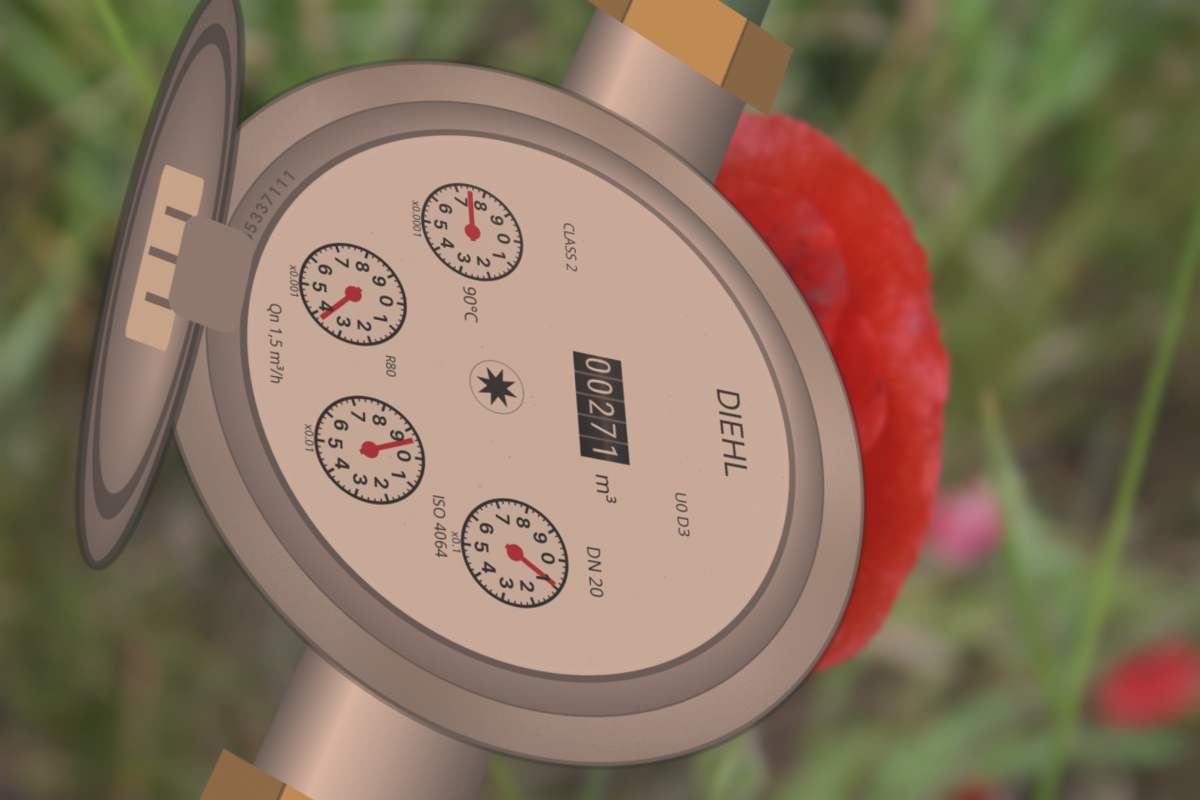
271.0937 m³
